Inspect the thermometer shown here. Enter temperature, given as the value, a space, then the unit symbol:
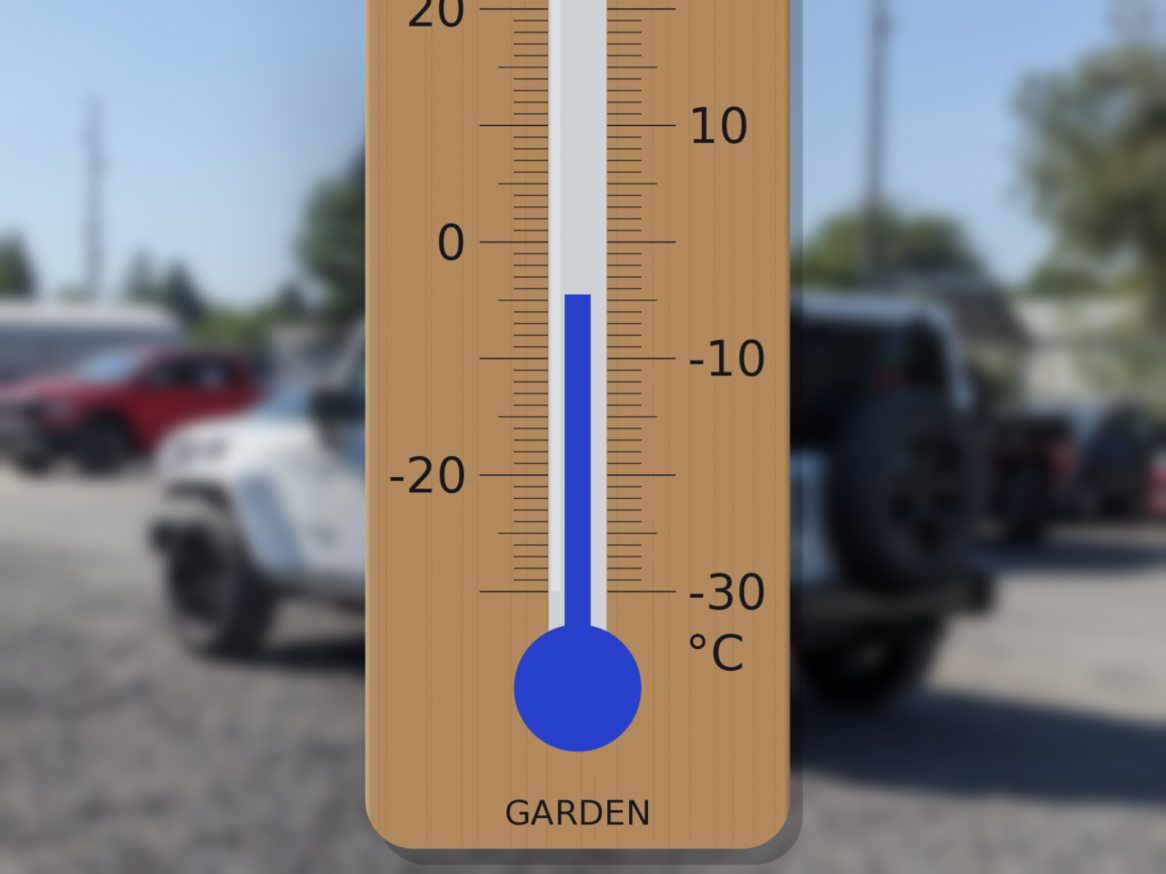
-4.5 °C
